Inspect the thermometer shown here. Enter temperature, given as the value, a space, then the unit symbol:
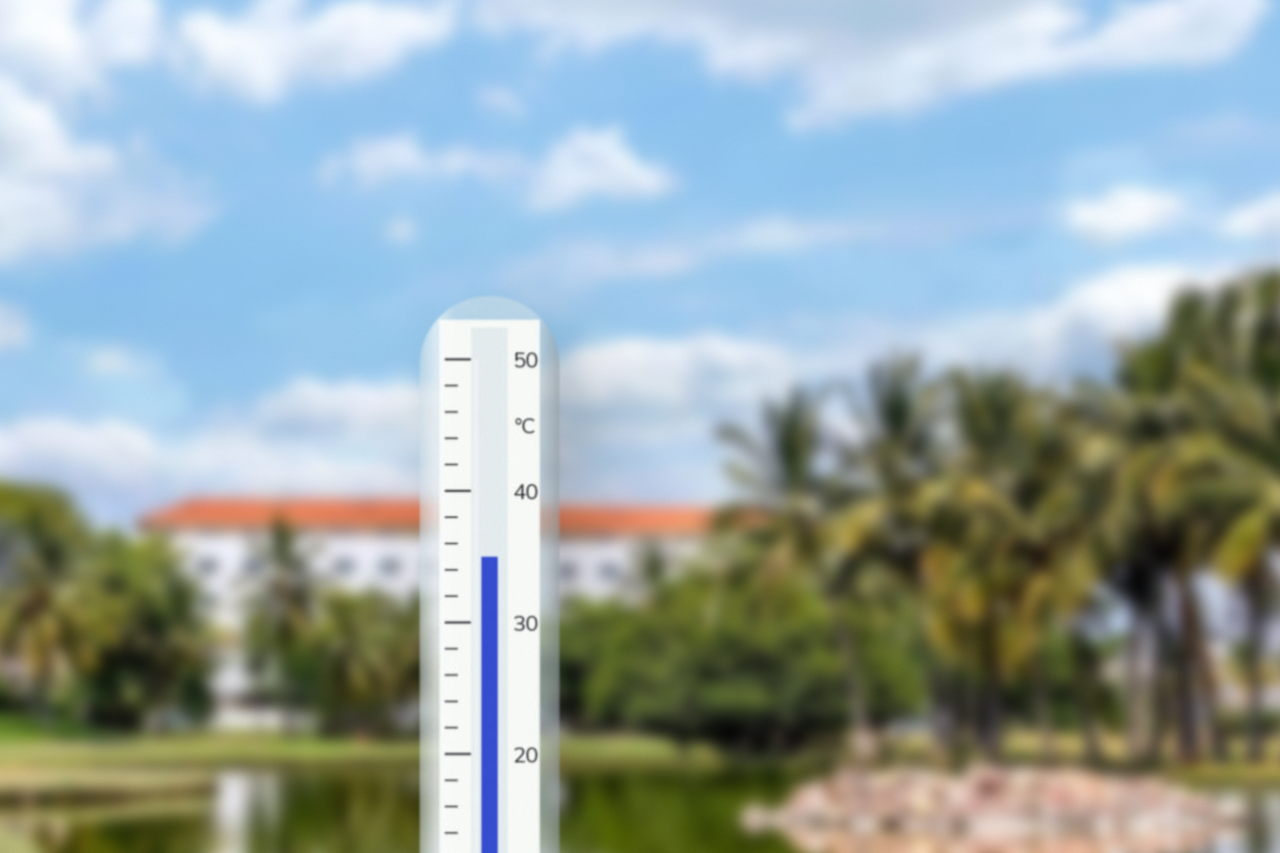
35 °C
